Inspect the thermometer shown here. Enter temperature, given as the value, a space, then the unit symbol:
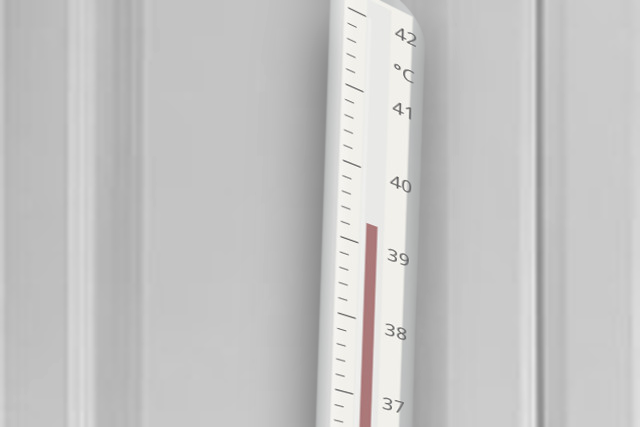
39.3 °C
